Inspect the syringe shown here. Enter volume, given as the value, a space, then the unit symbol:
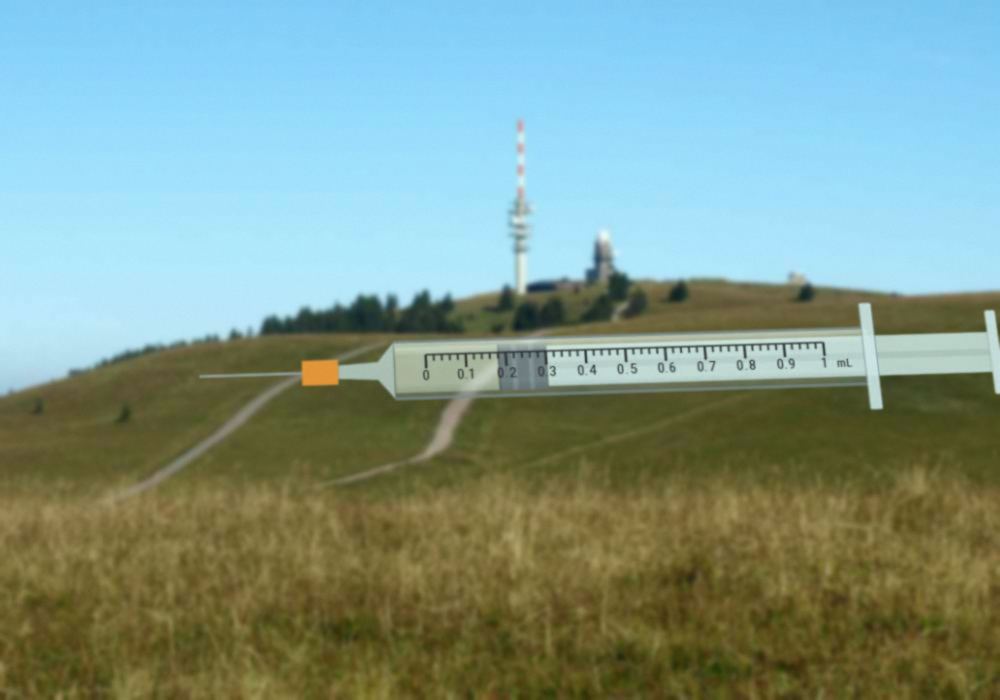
0.18 mL
